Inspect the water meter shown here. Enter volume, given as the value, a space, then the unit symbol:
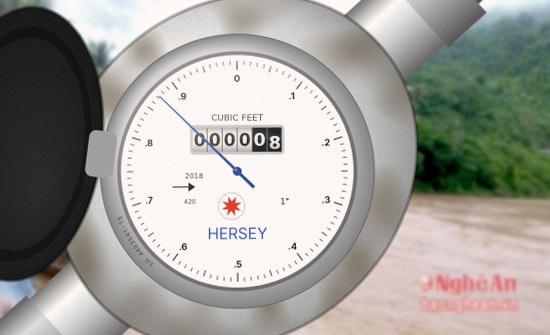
7.87 ft³
